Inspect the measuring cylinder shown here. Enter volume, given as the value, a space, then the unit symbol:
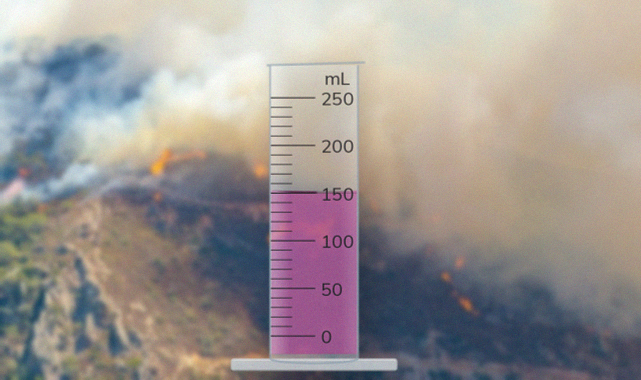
150 mL
